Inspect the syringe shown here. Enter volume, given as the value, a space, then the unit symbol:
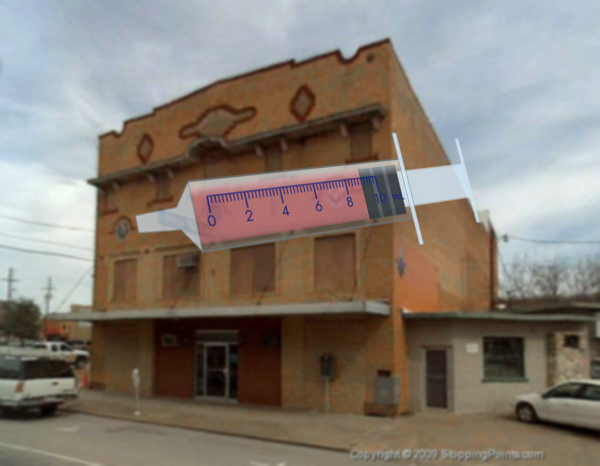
9 mL
